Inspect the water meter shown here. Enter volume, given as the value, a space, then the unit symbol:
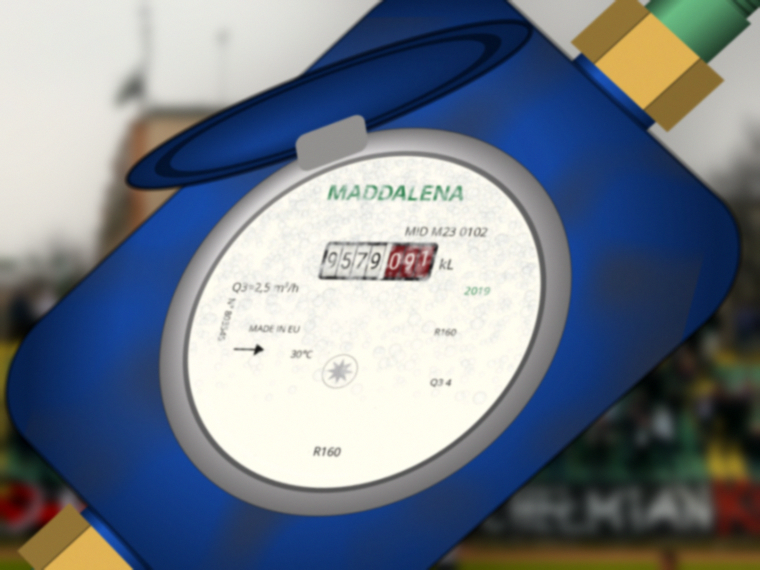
9579.091 kL
